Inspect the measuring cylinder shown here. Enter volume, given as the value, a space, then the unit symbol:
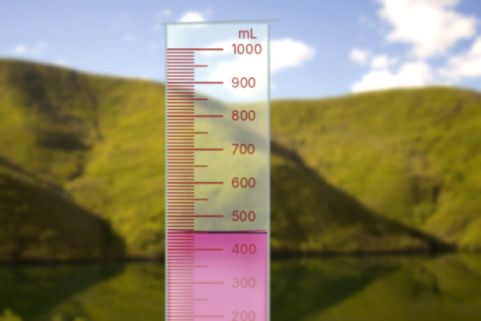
450 mL
